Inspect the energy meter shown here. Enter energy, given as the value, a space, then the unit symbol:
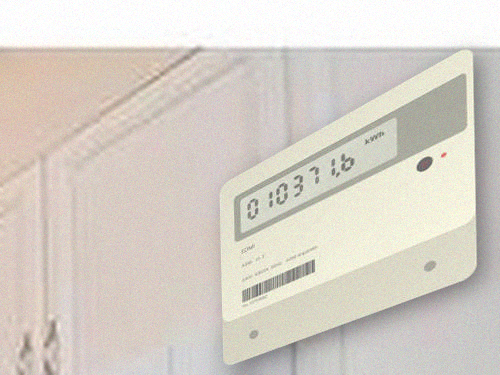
10371.6 kWh
